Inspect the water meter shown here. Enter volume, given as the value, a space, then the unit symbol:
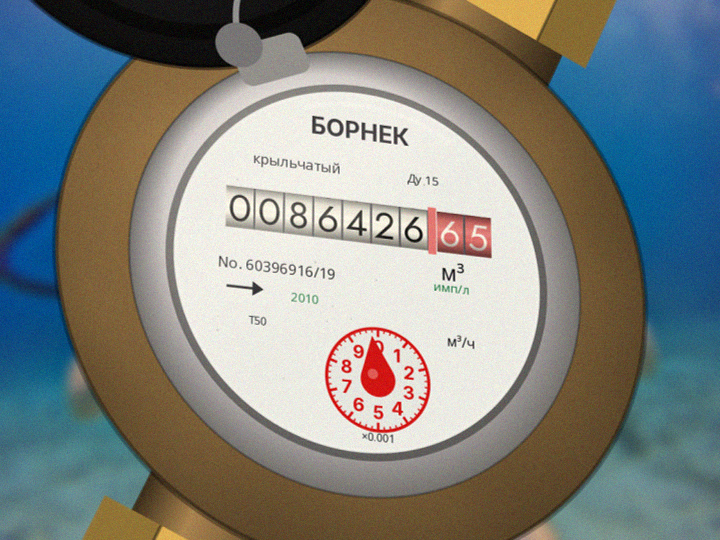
86426.649 m³
